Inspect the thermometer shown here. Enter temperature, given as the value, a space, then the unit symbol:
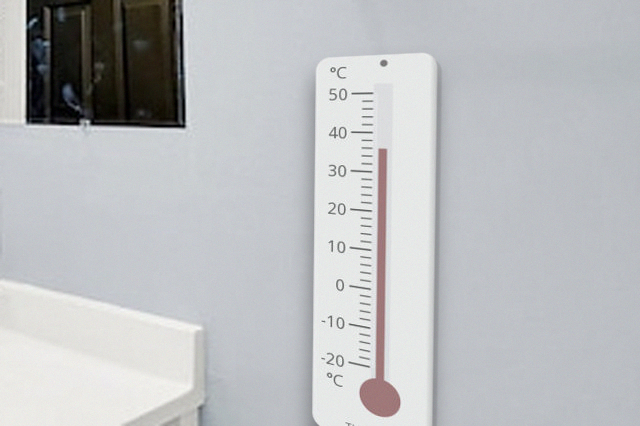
36 °C
